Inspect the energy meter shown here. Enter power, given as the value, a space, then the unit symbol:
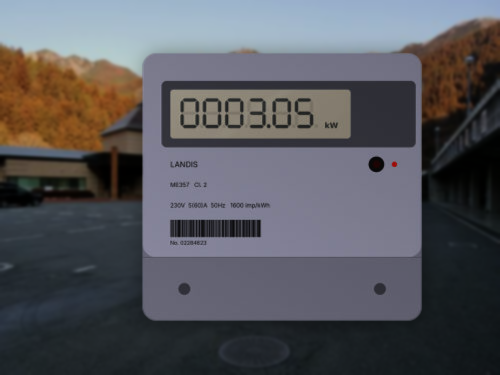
3.05 kW
